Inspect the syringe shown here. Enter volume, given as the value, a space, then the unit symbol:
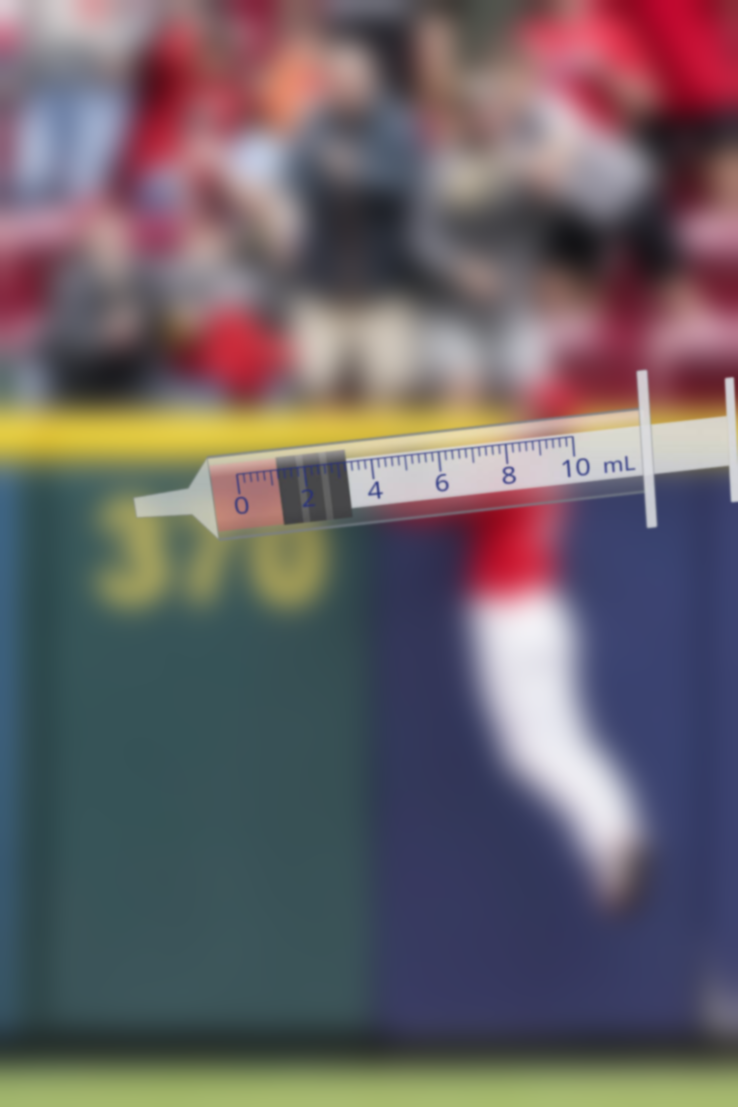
1.2 mL
